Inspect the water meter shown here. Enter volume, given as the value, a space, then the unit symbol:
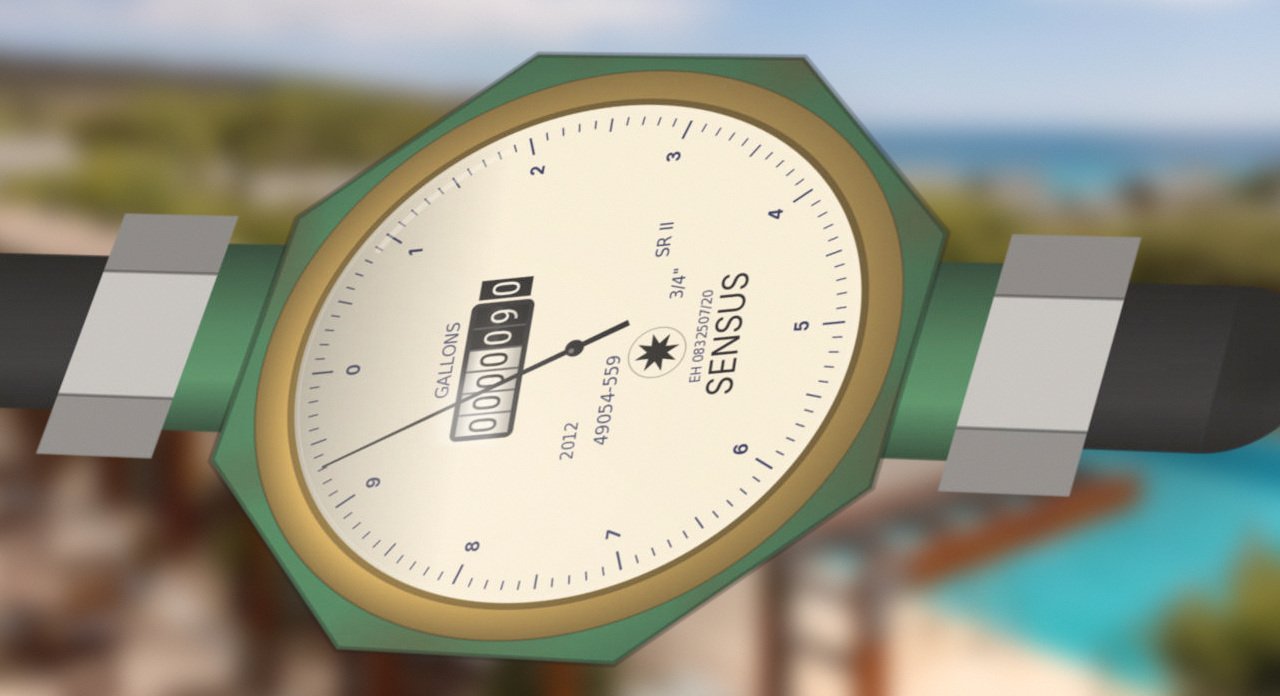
89.3 gal
